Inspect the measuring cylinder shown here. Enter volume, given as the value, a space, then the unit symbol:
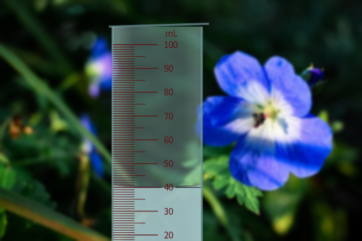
40 mL
